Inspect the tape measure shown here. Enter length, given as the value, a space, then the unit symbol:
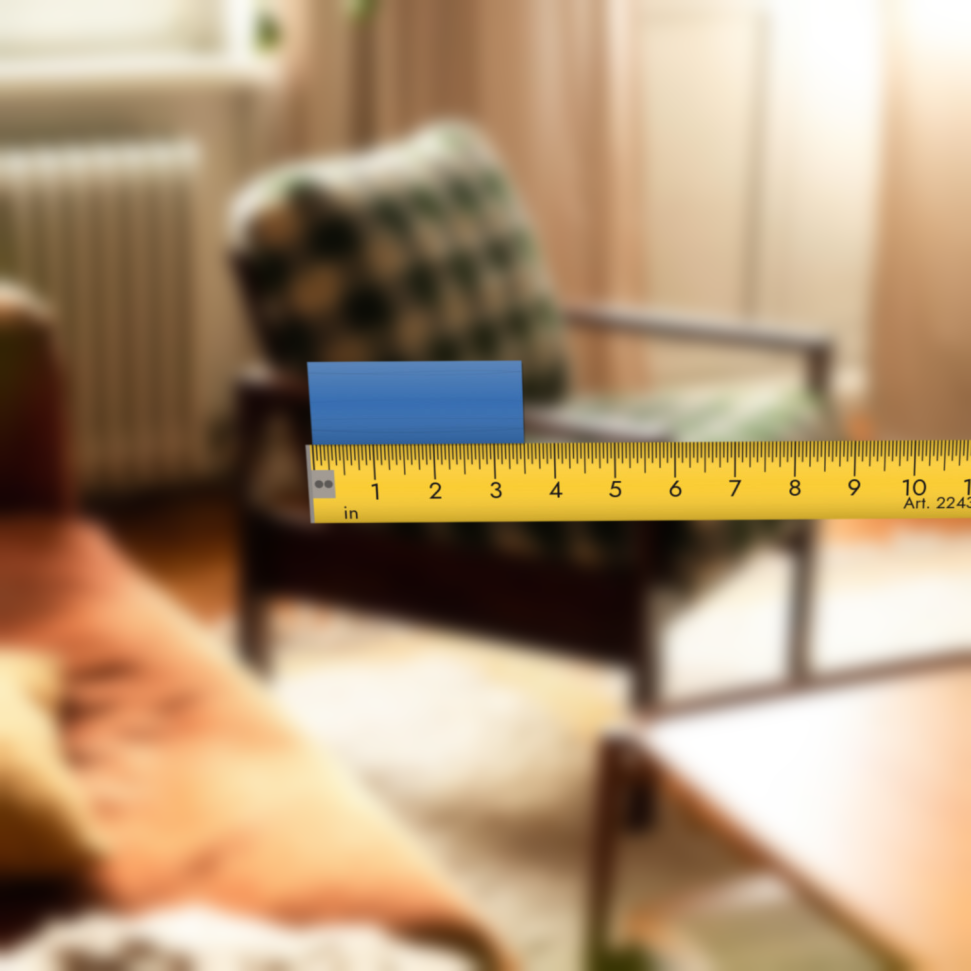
3.5 in
